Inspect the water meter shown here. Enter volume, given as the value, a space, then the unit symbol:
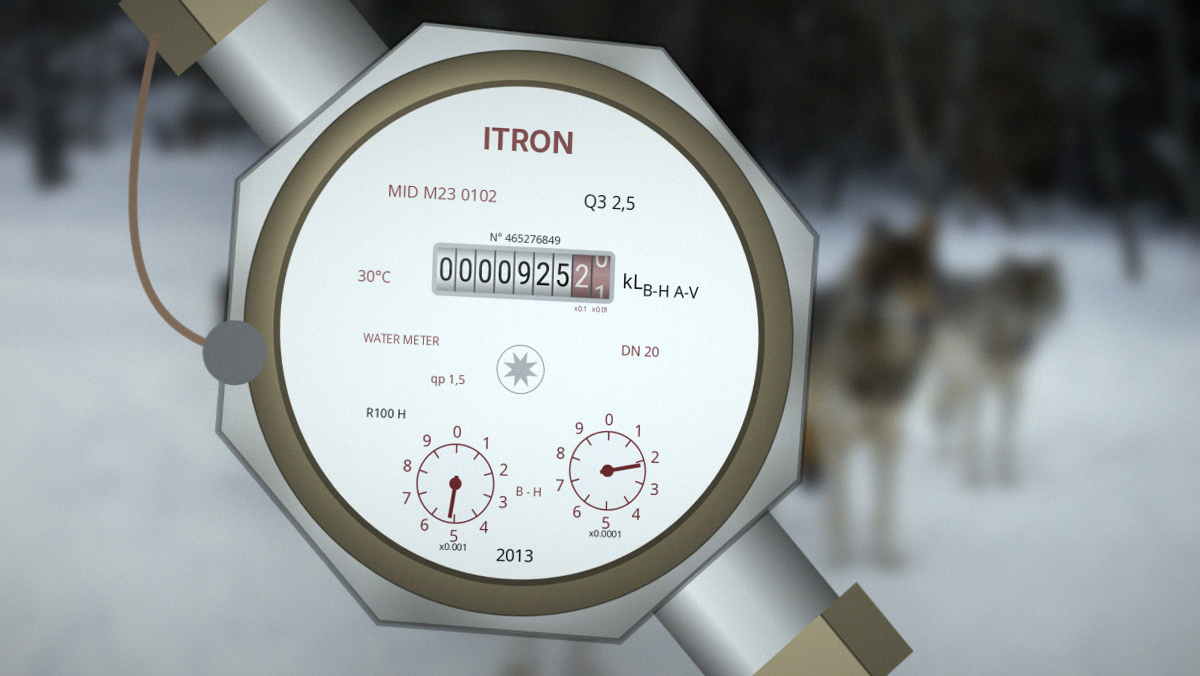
925.2052 kL
